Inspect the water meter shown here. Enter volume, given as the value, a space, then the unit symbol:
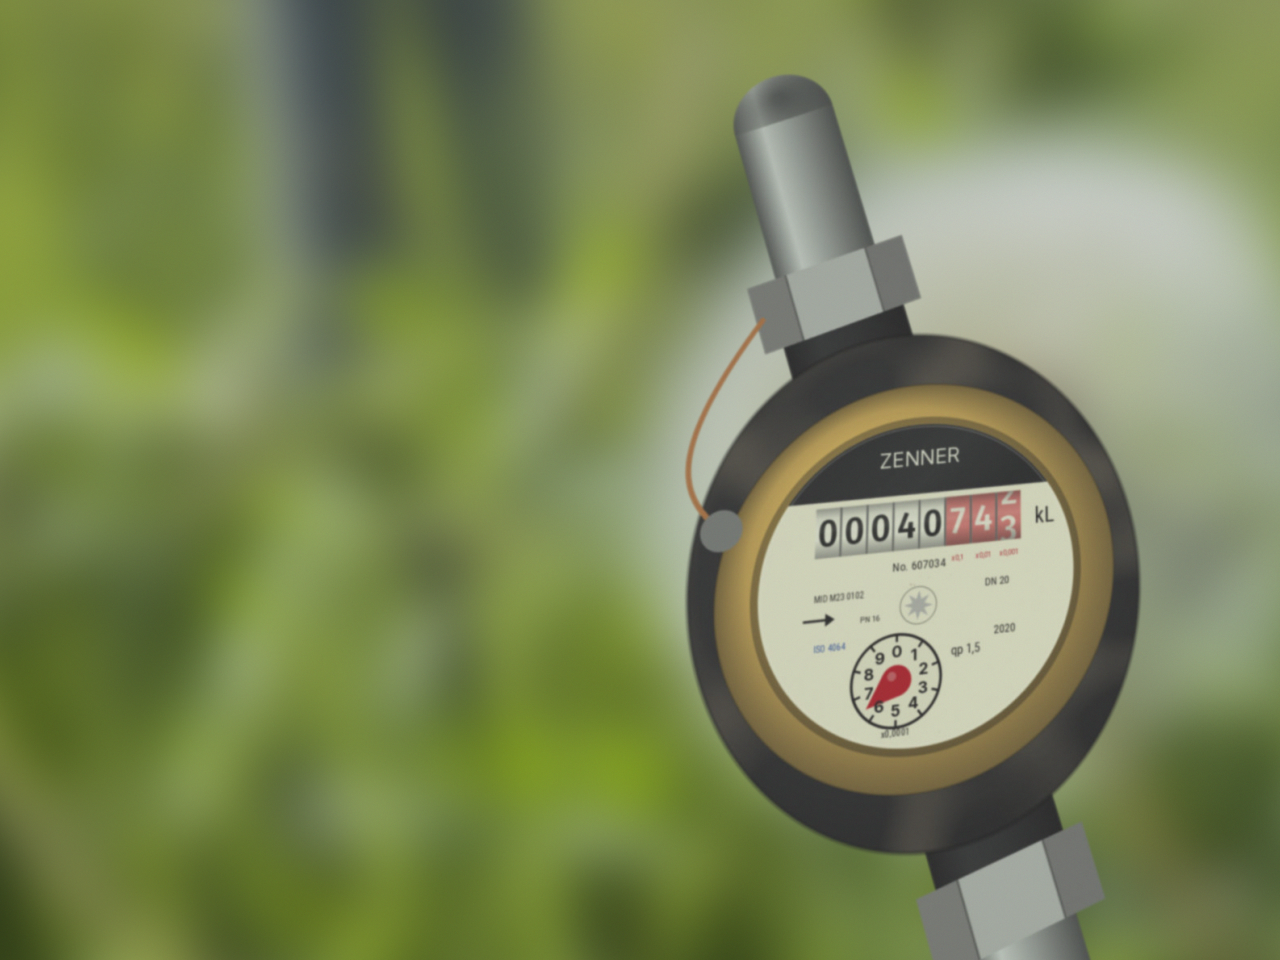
40.7426 kL
